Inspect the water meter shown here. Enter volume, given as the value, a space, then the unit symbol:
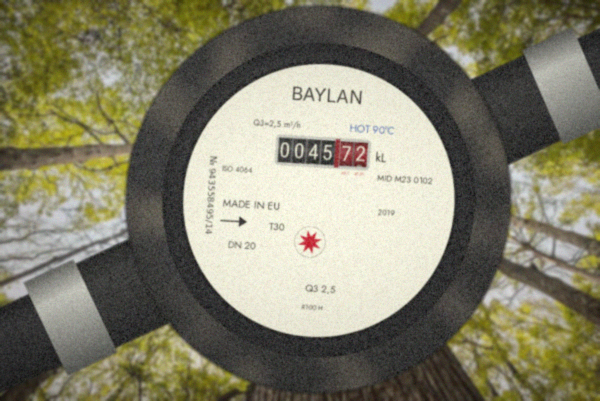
45.72 kL
